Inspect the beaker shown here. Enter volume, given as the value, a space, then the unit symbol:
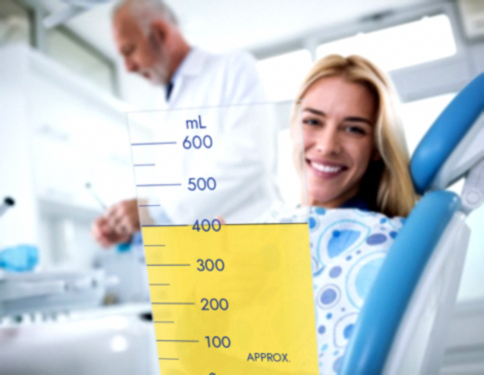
400 mL
